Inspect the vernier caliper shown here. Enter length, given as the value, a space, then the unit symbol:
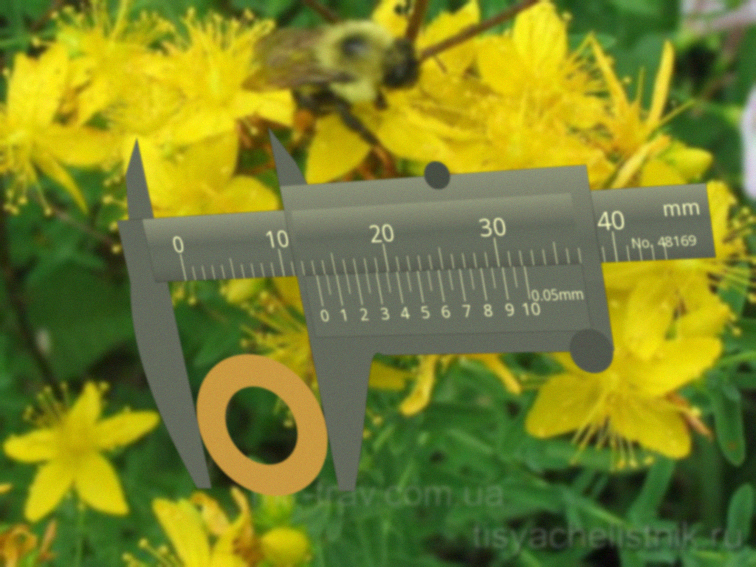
13.2 mm
